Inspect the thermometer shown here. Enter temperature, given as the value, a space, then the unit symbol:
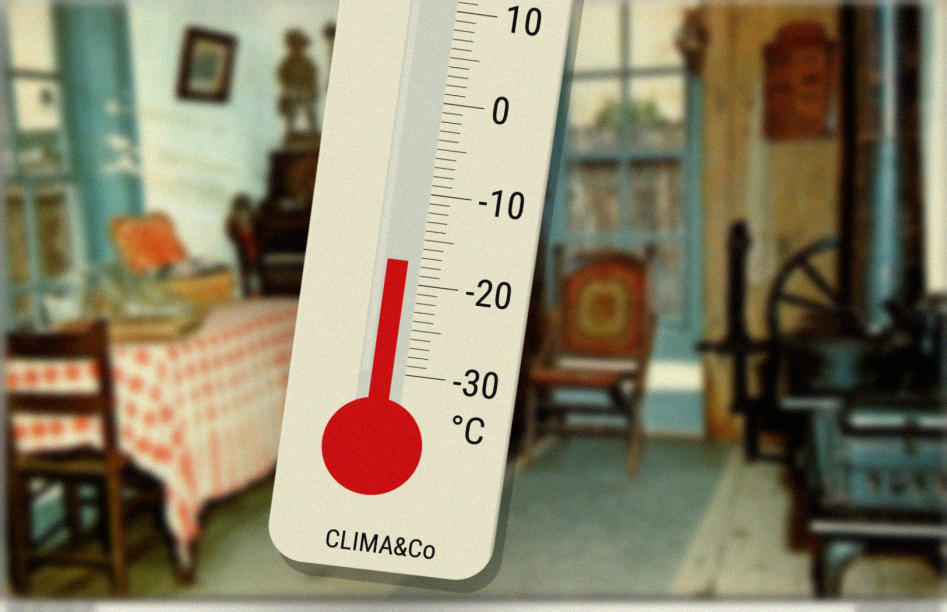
-17.5 °C
